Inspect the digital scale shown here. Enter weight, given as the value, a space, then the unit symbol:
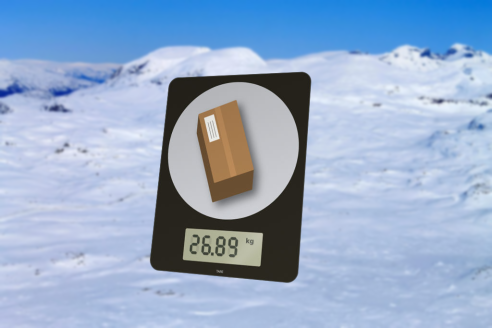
26.89 kg
